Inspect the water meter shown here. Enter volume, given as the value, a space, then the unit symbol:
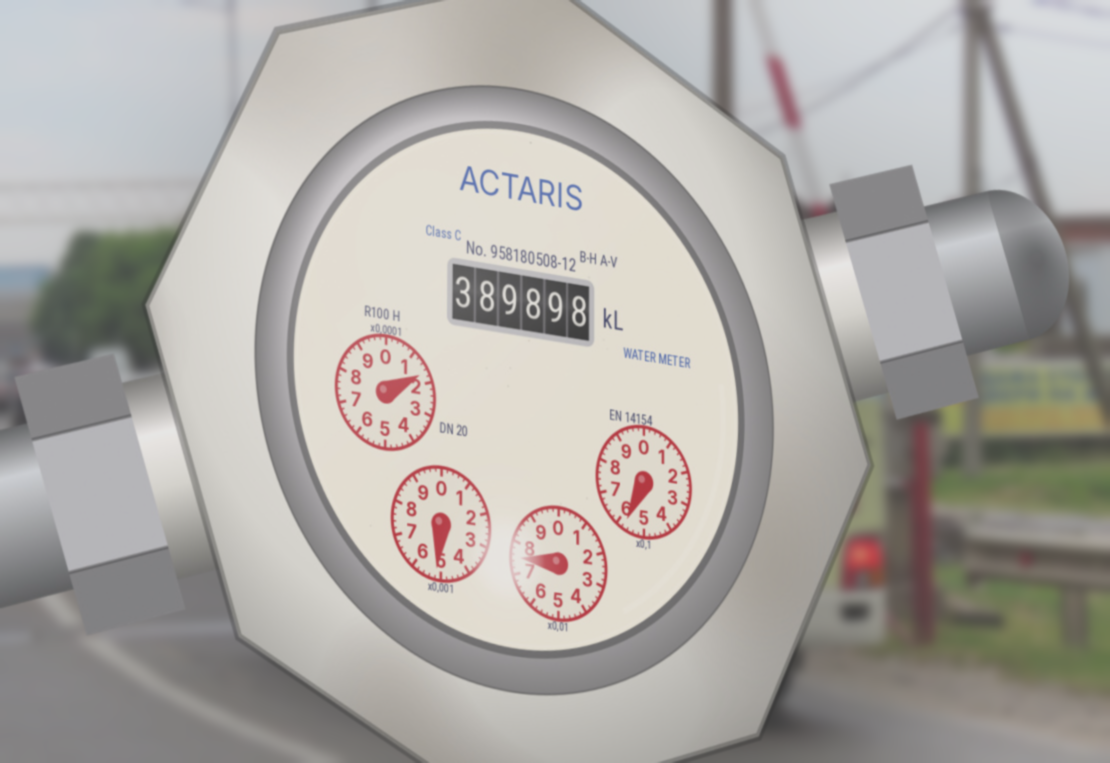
389898.5751 kL
